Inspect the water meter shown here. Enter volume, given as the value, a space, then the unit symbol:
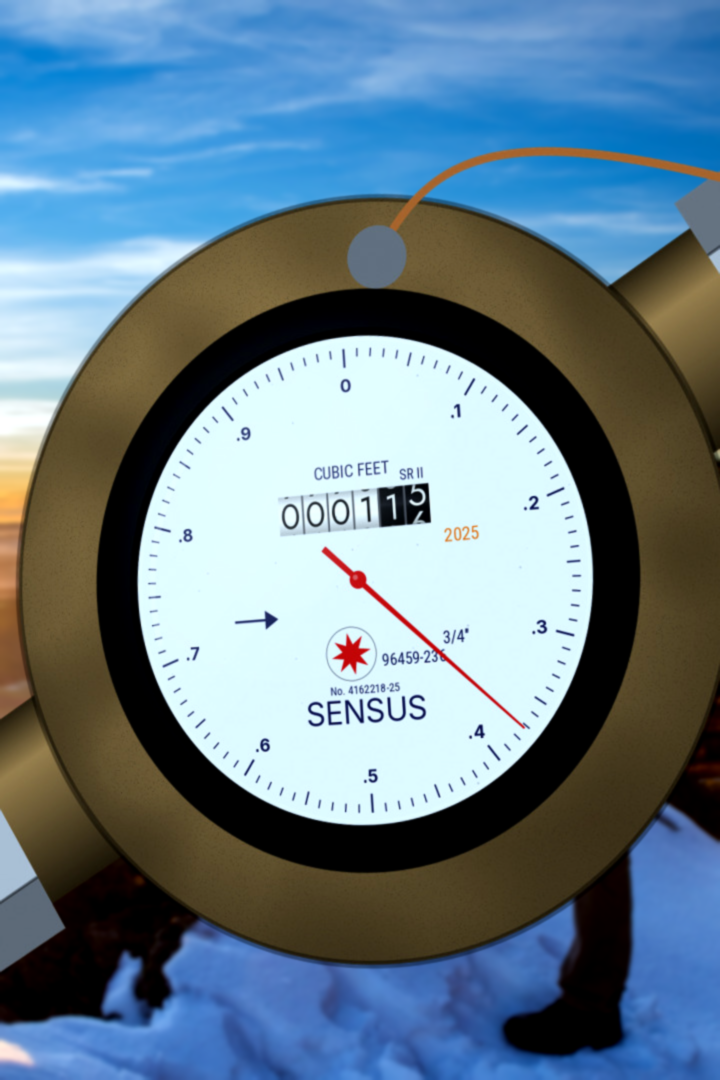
115.37 ft³
